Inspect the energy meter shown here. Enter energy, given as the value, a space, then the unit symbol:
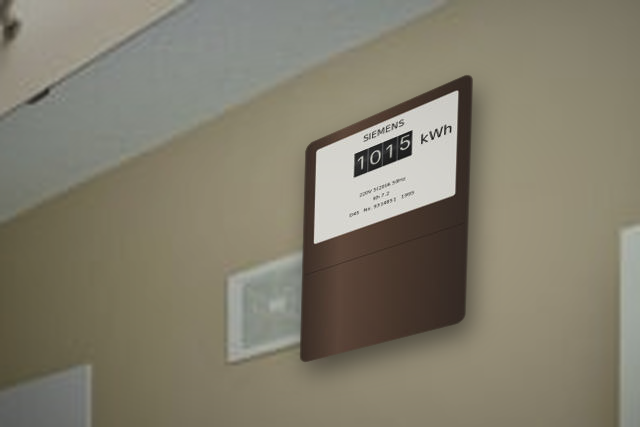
1015 kWh
